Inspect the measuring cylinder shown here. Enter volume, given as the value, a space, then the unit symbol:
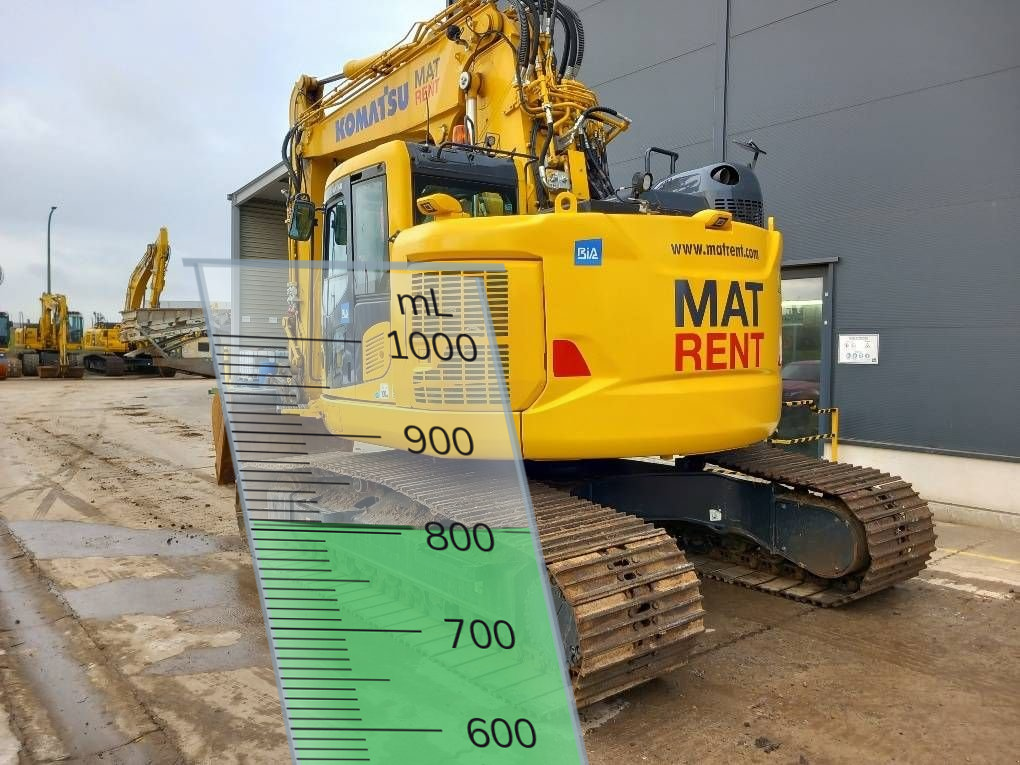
805 mL
